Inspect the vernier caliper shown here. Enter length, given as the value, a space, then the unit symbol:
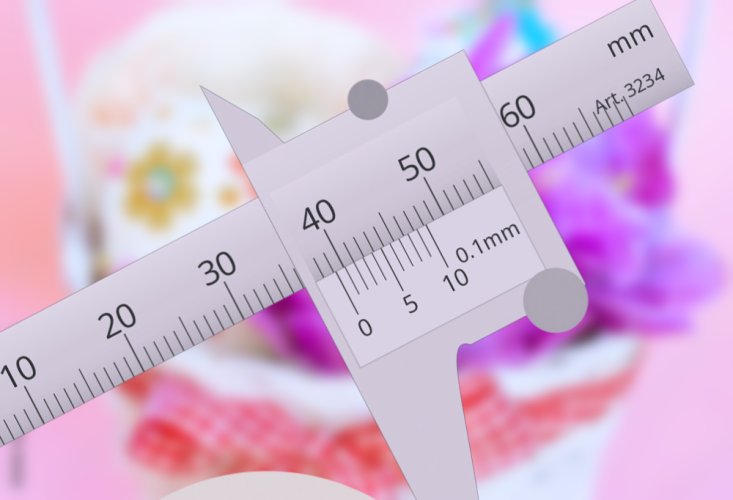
39.2 mm
